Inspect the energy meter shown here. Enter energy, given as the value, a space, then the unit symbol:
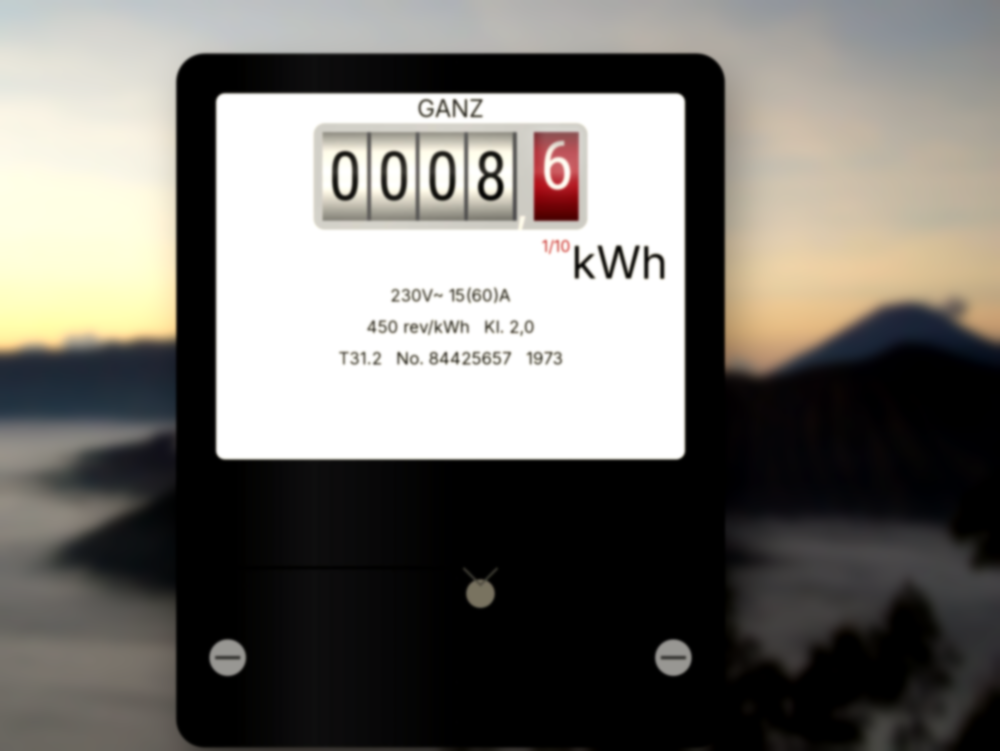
8.6 kWh
